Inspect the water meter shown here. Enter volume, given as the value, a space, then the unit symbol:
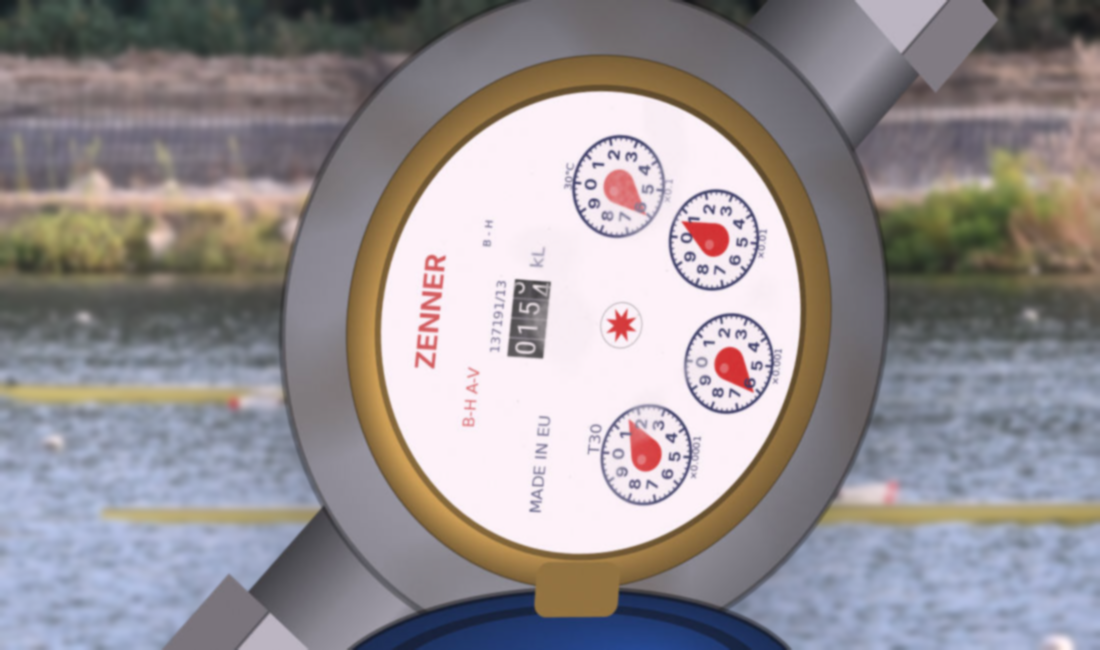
153.6061 kL
